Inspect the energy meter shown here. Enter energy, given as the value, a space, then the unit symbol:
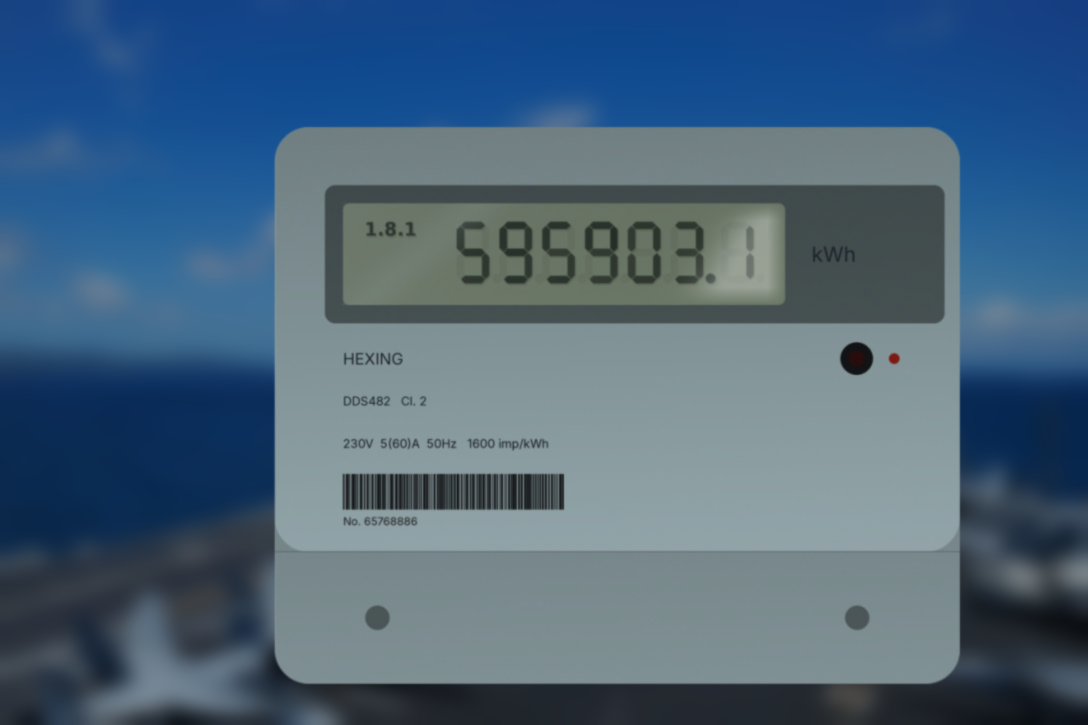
595903.1 kWh
